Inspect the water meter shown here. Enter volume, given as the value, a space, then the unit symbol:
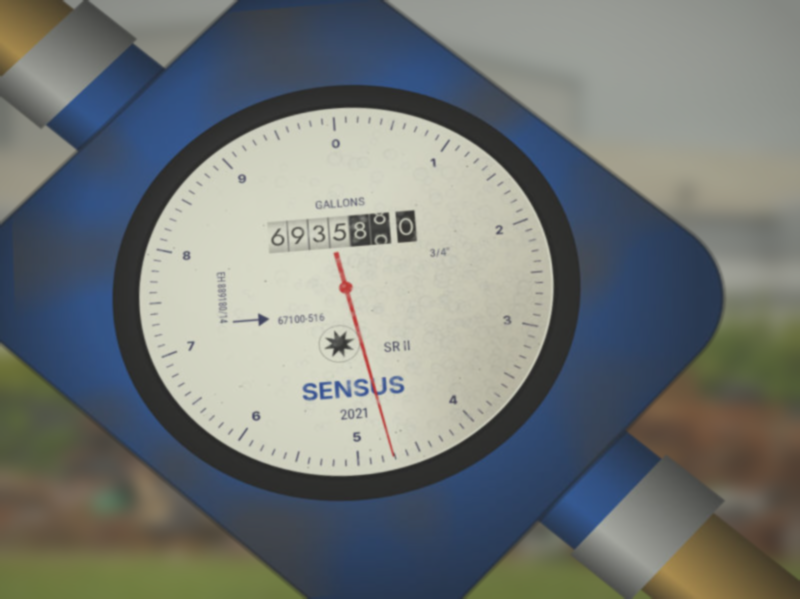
6935884.7 gal
